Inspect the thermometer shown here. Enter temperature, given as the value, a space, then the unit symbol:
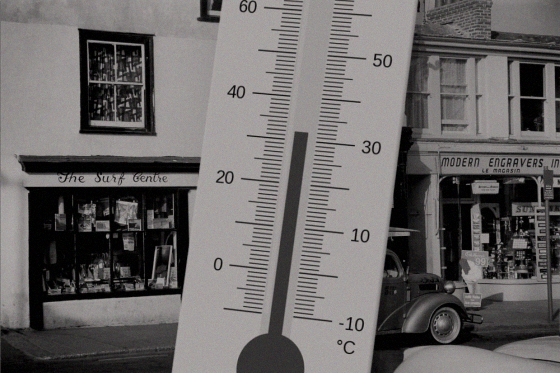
32 °C
